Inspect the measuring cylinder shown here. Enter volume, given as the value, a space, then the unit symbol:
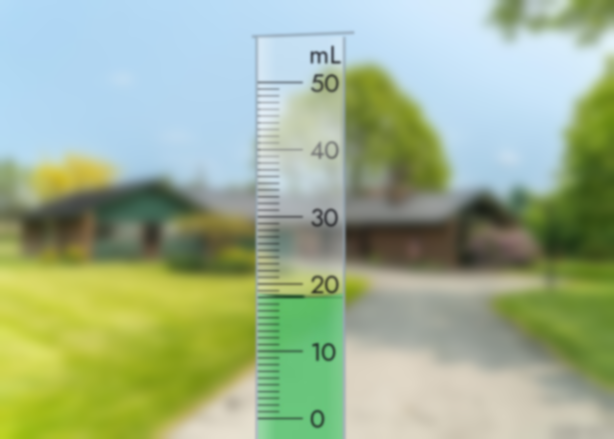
18 mL
